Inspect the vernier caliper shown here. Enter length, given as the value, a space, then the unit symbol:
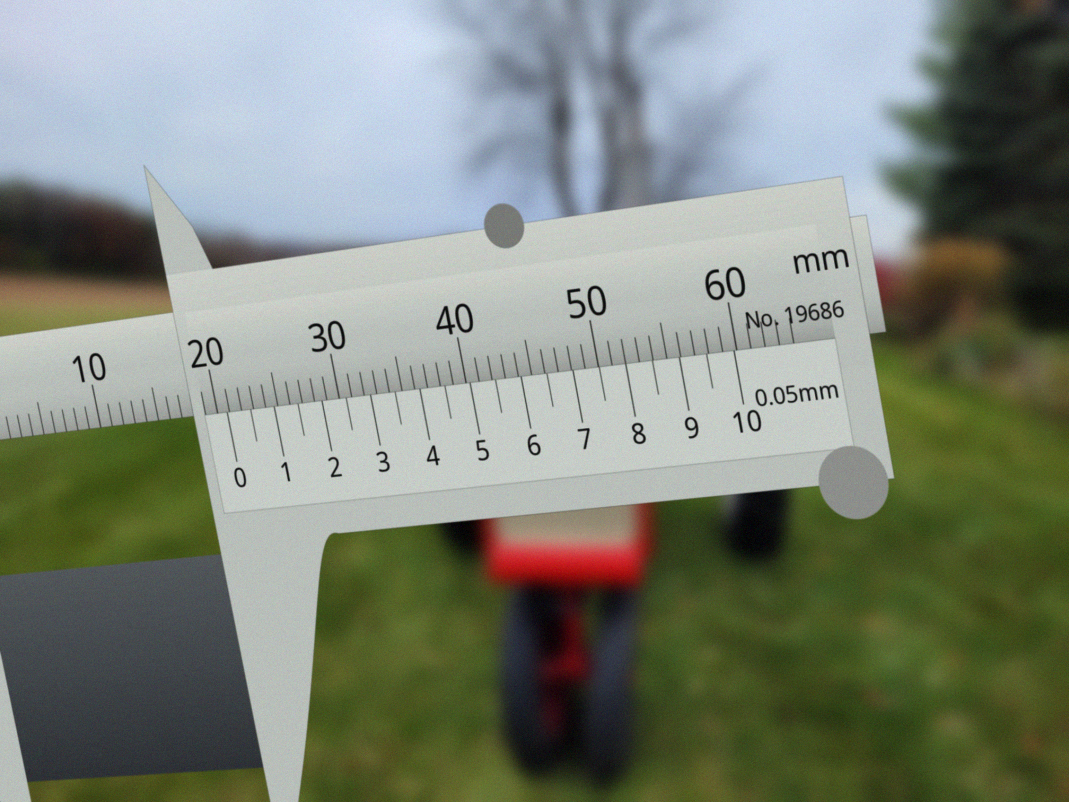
20.8 mm
